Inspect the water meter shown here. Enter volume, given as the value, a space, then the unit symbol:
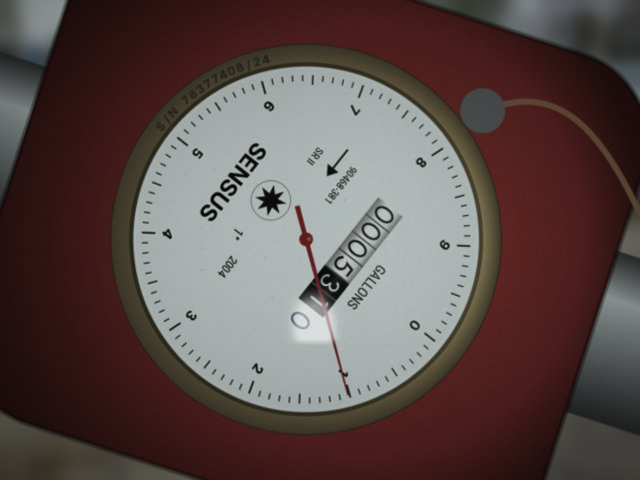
5311.0 gal
